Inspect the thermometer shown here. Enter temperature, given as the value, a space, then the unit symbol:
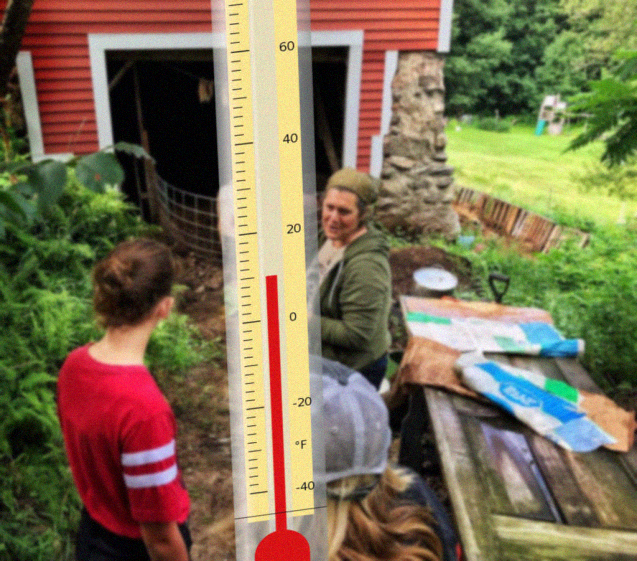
10 °F
